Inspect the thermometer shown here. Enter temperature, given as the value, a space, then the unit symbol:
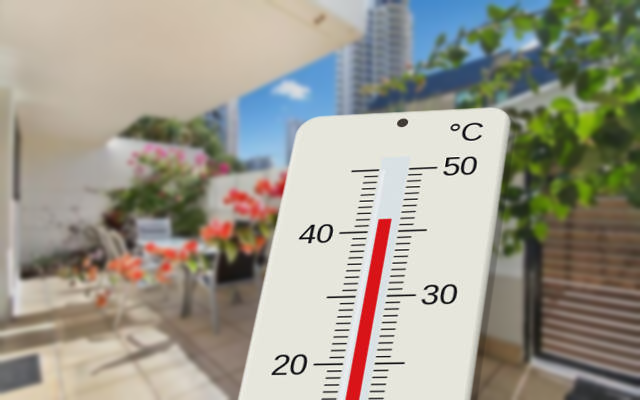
42 °C
